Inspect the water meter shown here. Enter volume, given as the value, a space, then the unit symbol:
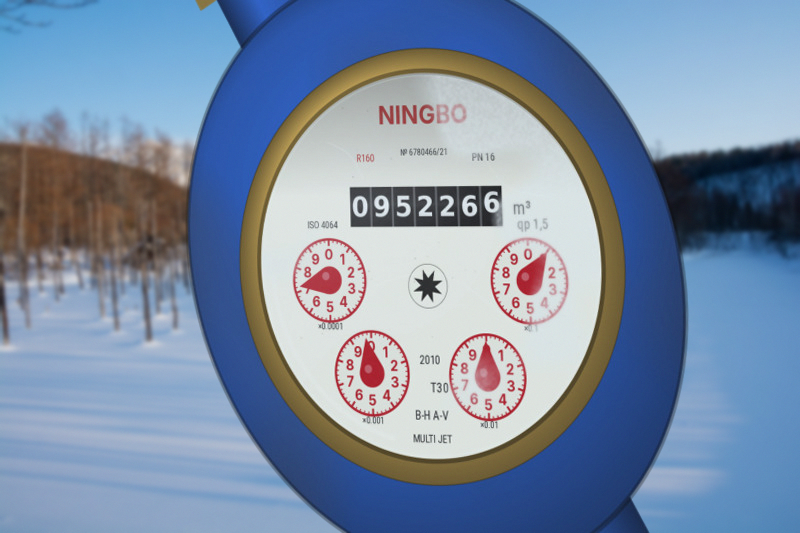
952266.0997 m³
